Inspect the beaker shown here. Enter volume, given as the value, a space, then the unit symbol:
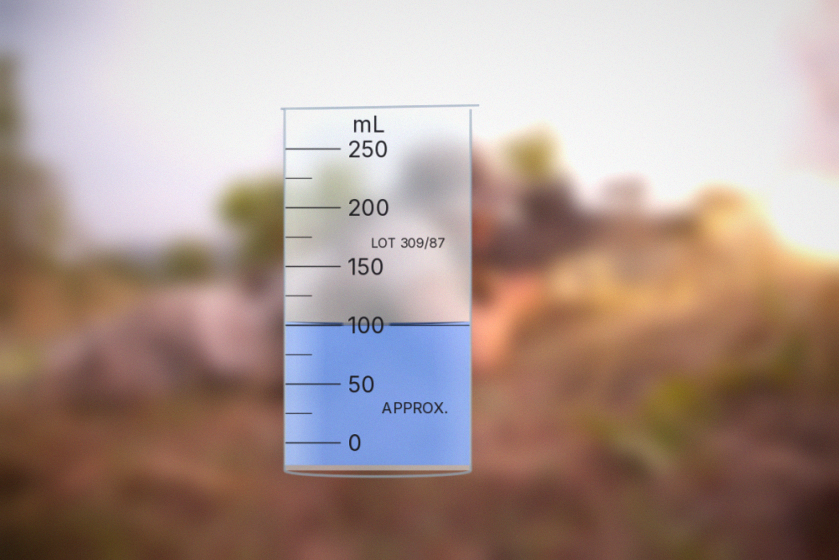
100 mL
